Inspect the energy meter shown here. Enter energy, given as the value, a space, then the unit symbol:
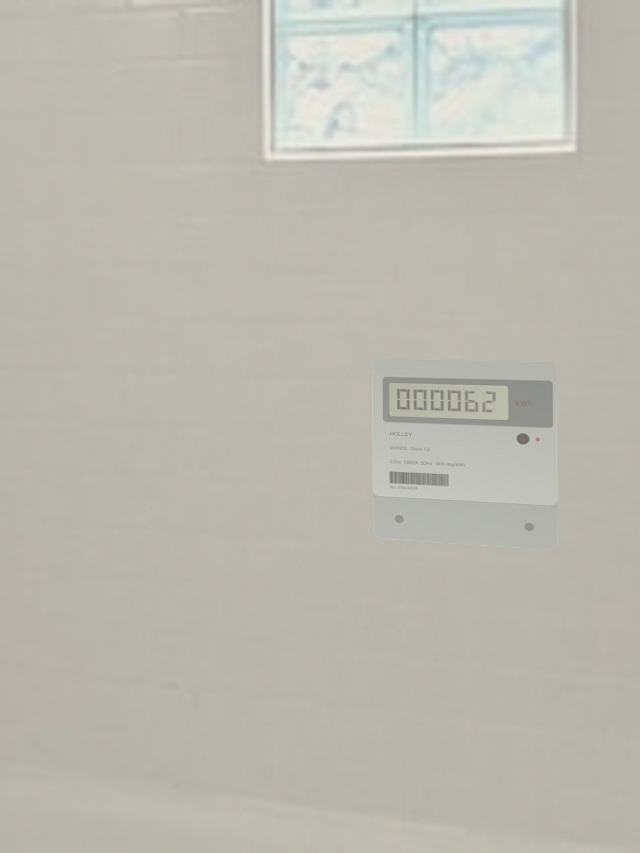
62 kWh
